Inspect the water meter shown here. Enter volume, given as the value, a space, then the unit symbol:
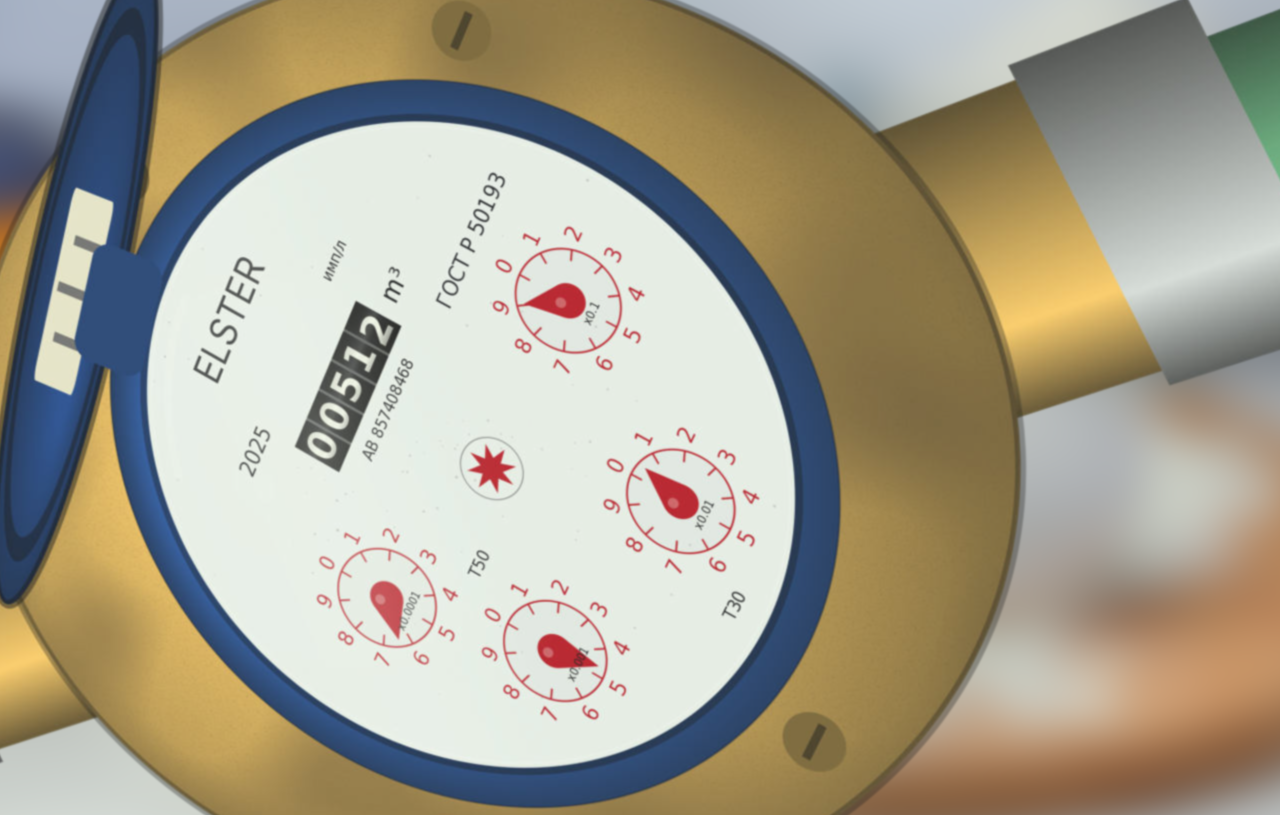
511.9046 m³
